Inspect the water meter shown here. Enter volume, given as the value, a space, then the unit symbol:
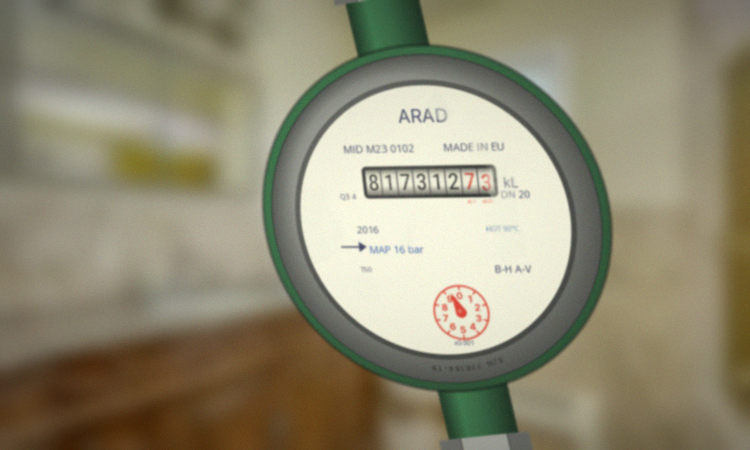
817312.729 kL
